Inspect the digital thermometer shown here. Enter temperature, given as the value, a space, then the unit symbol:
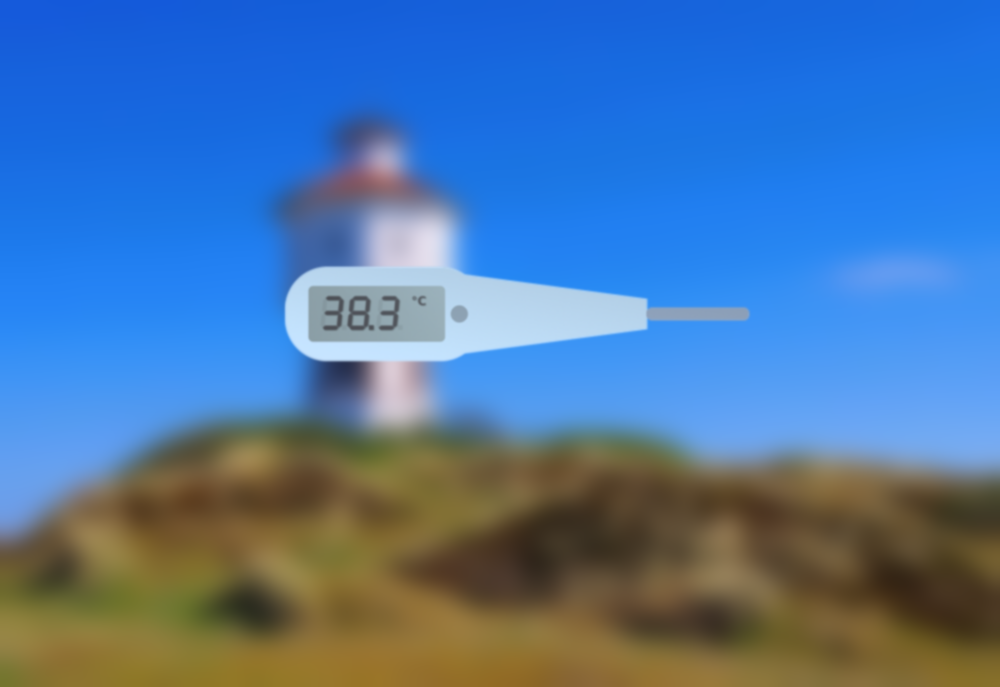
38.3 °C
